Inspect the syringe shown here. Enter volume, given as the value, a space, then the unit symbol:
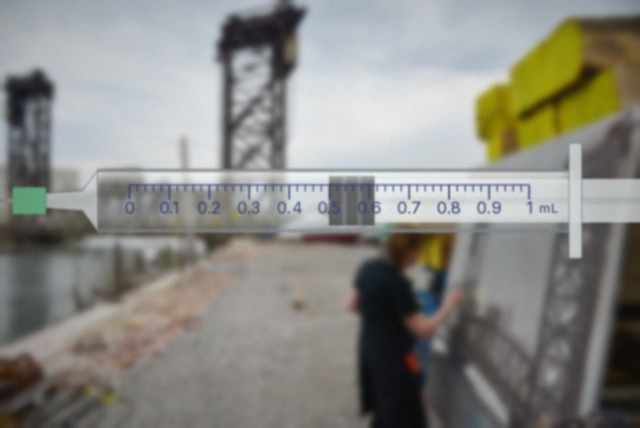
0.5 mL
